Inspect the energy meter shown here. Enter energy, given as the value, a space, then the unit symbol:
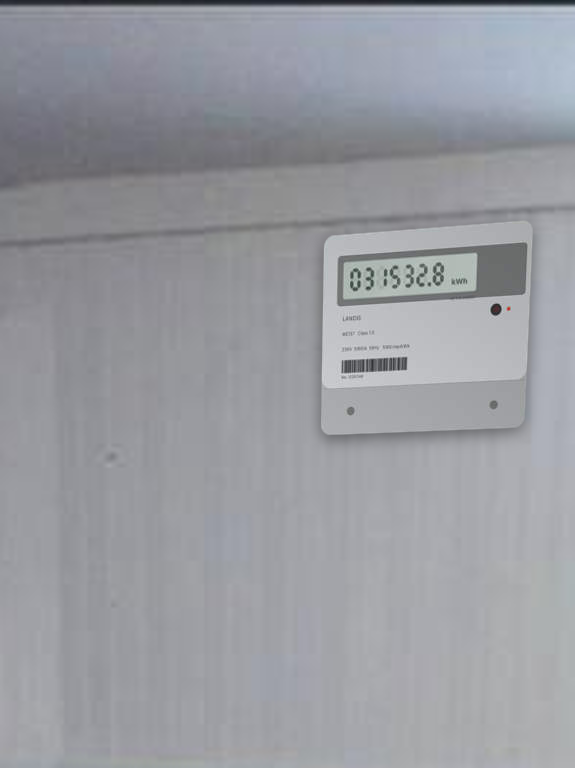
31532.8 kWh
